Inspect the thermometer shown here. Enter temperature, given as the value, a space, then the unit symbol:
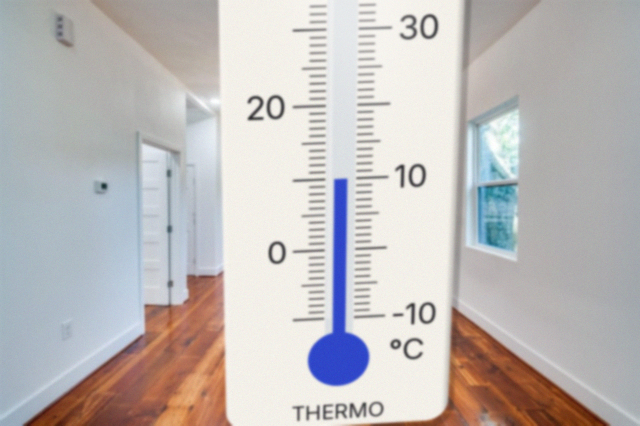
10 °C
